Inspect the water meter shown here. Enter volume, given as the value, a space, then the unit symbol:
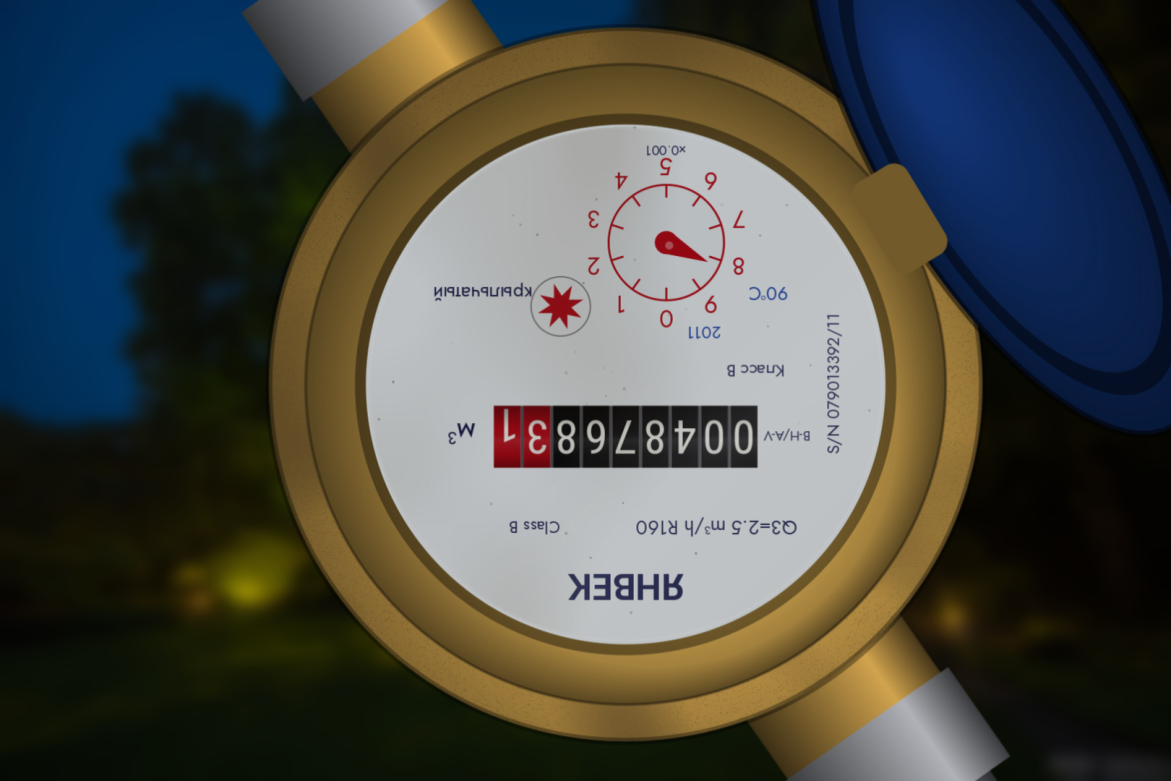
48768.308 m³
